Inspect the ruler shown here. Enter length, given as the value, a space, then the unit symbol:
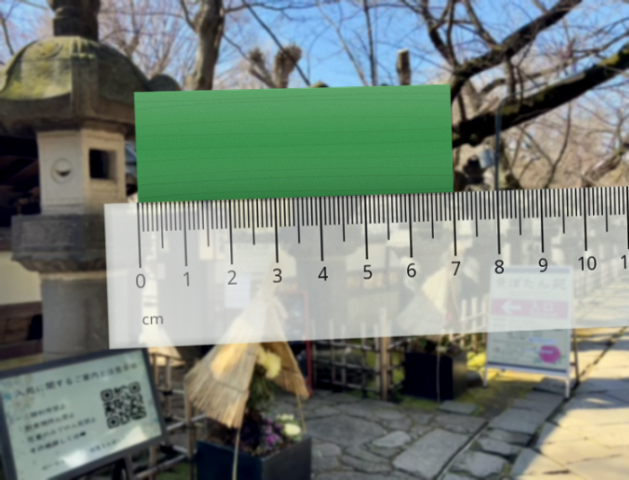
7 cm
